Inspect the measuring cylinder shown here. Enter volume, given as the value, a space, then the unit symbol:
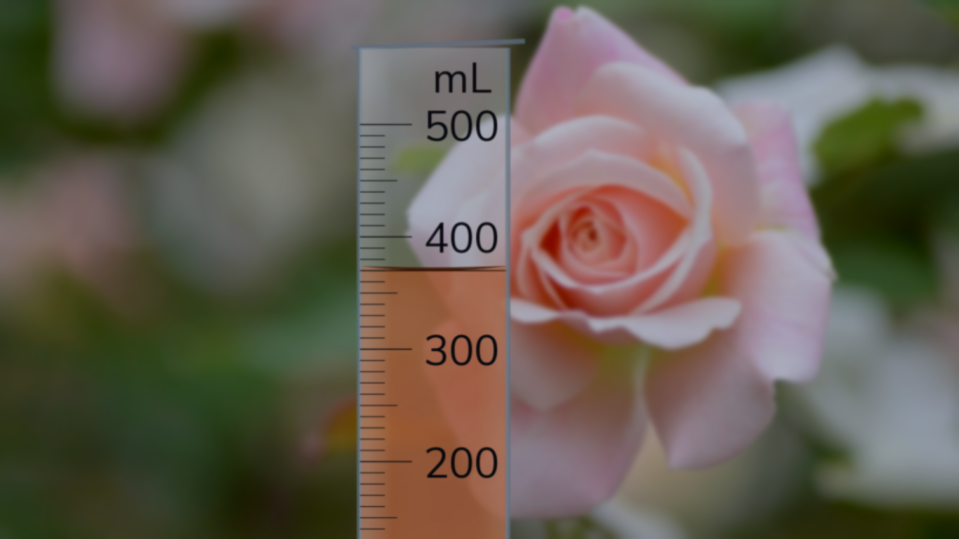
370 mL
